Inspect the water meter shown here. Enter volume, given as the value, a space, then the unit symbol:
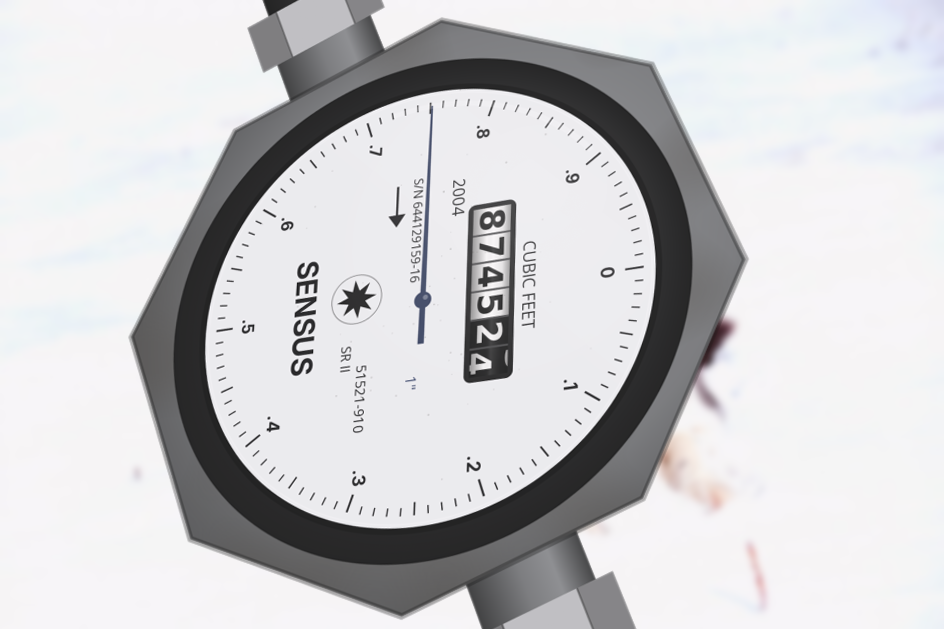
874523.75 ft³
